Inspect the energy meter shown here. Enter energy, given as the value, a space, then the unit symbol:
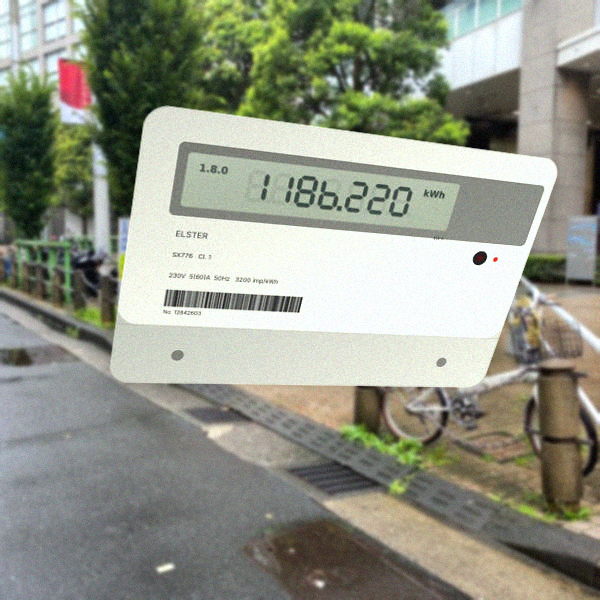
1186.220 kWh
